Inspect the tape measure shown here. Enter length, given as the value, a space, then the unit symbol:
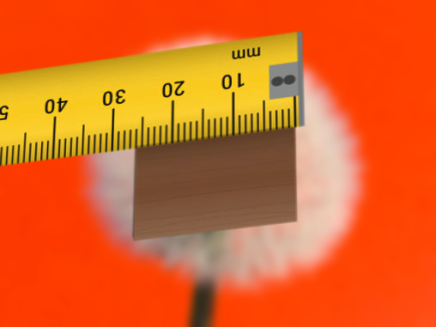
26 mm
